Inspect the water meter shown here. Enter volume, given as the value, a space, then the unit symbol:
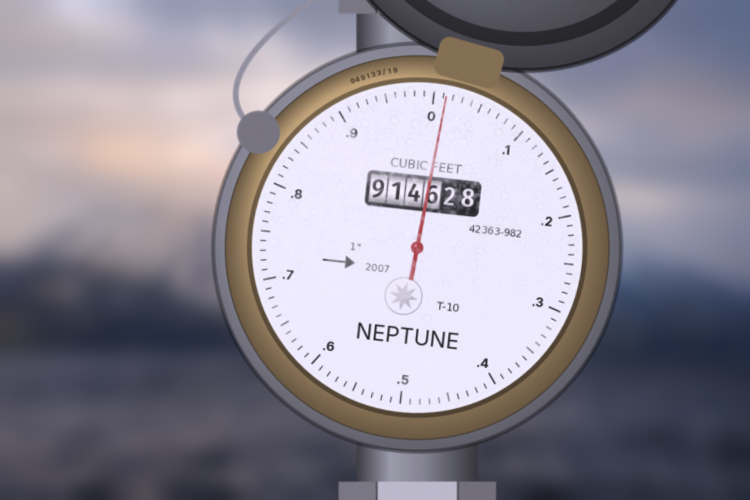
914628.01 ft³
